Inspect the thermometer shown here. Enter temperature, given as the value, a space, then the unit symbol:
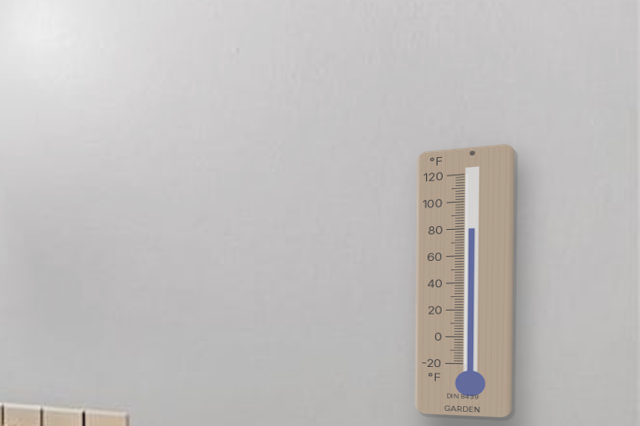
80 °F
